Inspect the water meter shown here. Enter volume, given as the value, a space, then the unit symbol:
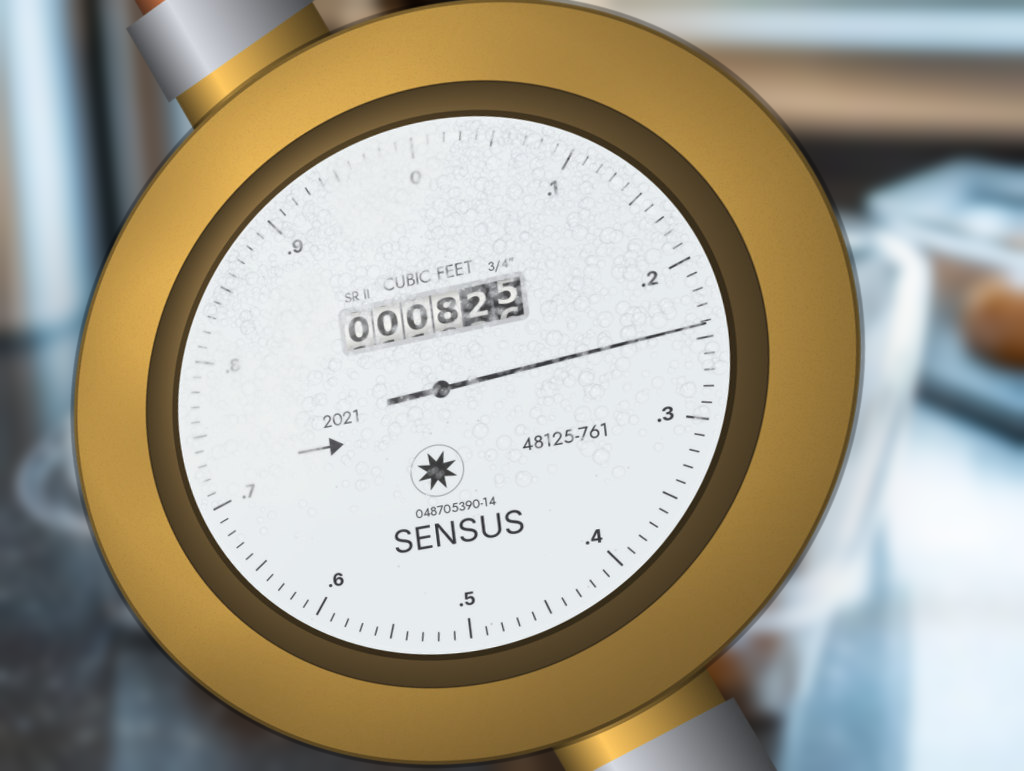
825.24 ft³
